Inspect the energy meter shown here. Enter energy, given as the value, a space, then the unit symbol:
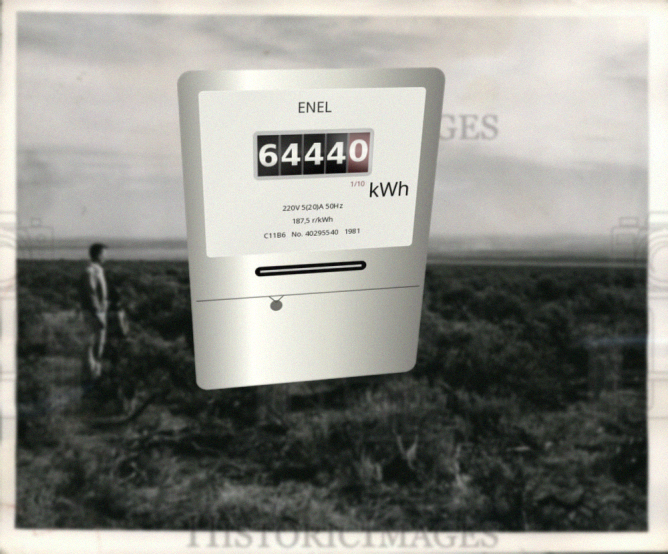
6444.0 kWh
